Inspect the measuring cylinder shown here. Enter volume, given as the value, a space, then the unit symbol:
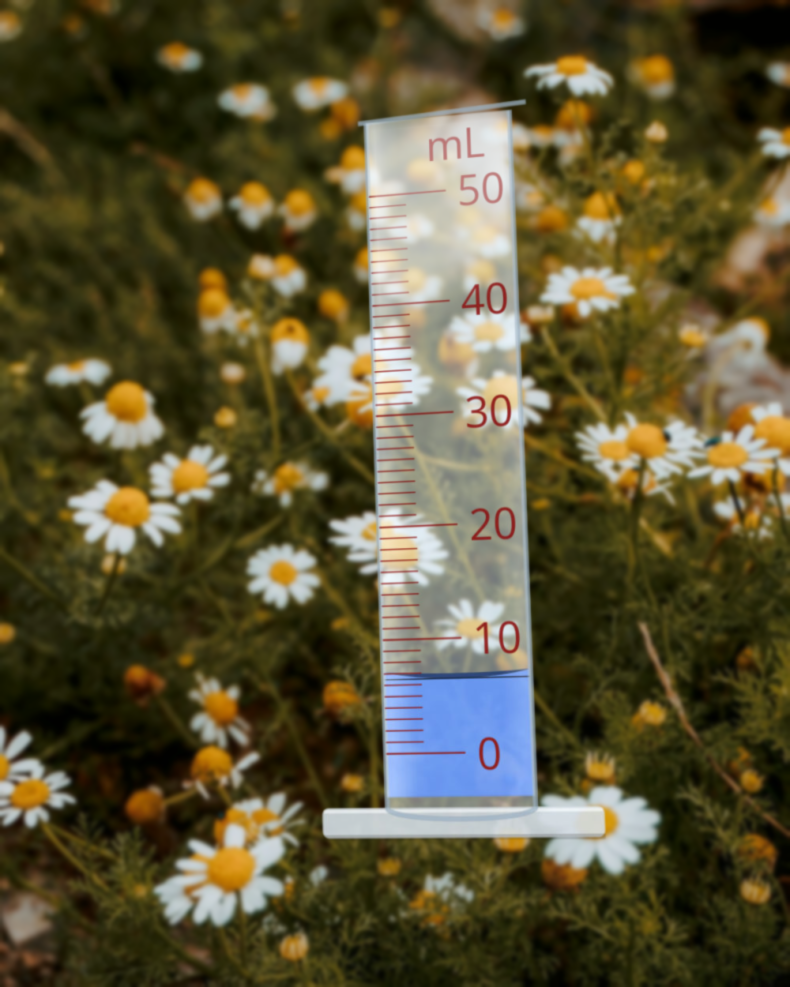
6.5 mL
